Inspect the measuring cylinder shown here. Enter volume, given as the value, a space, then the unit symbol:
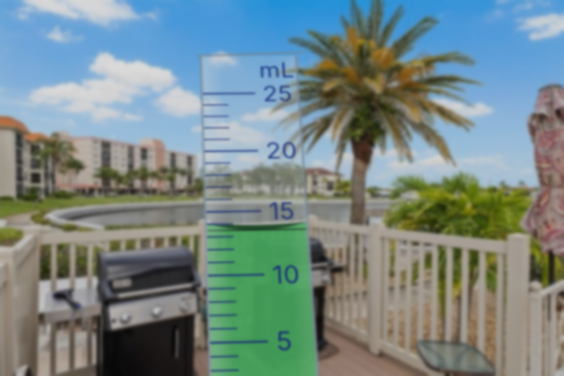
13.5 mL
